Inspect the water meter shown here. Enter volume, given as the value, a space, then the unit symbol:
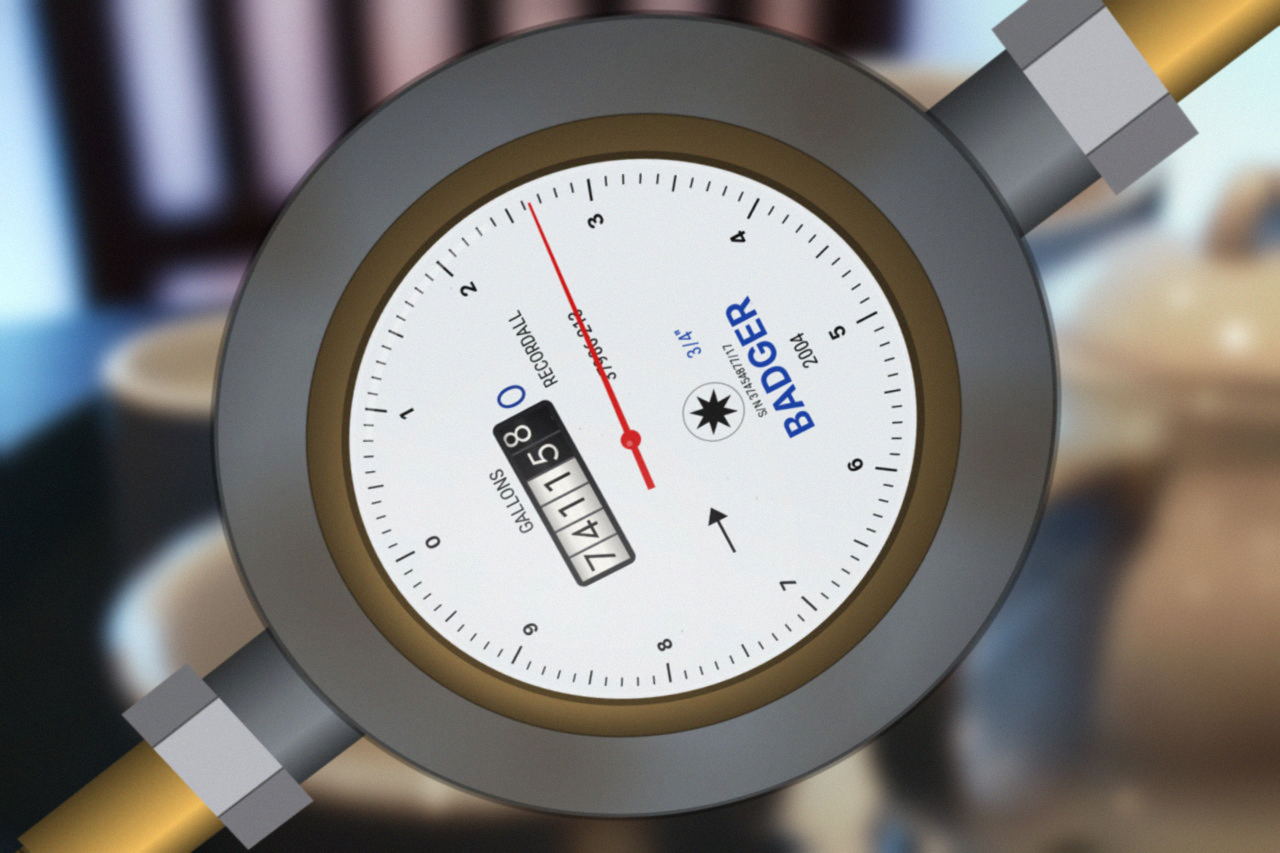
7411582.6 gal
